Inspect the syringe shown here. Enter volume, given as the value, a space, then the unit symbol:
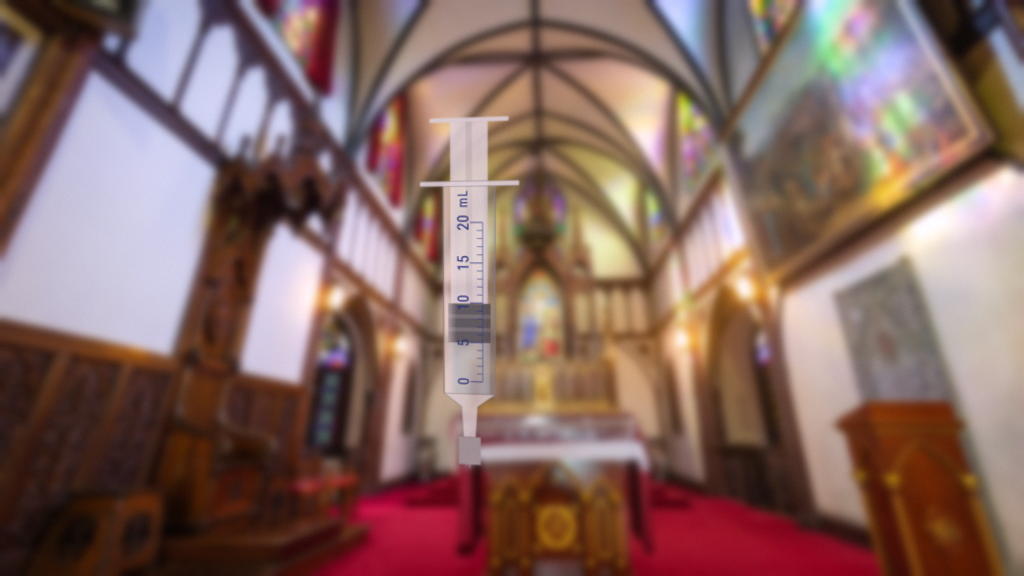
5 mL
